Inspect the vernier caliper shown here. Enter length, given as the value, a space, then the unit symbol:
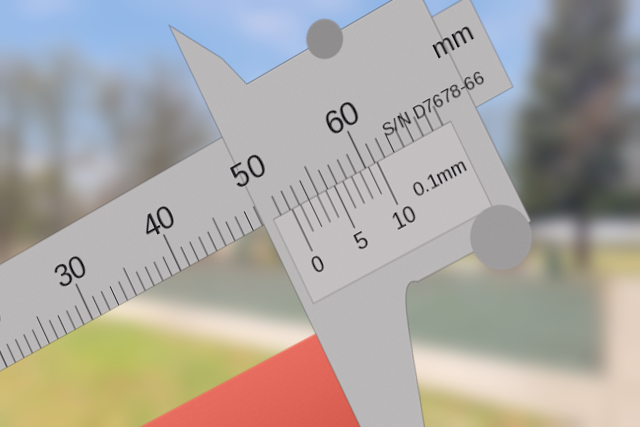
52.2 mm
